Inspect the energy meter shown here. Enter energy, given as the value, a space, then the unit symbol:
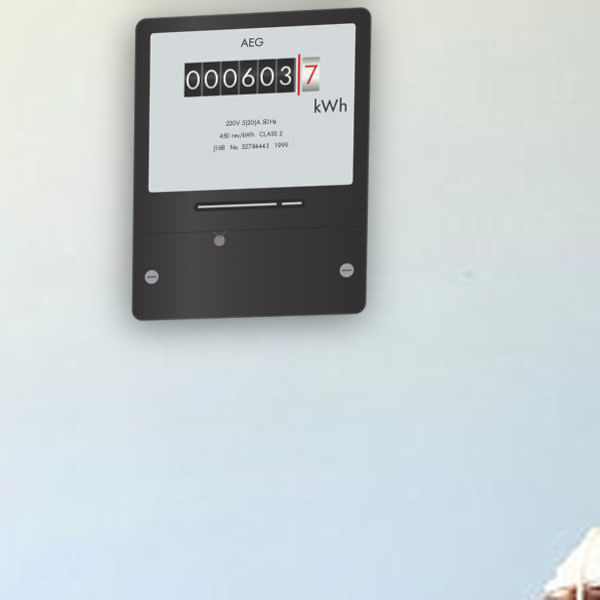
603.7 kWh
